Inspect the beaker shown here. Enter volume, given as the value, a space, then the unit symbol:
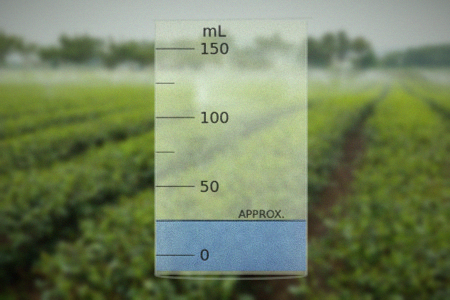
25 mL
